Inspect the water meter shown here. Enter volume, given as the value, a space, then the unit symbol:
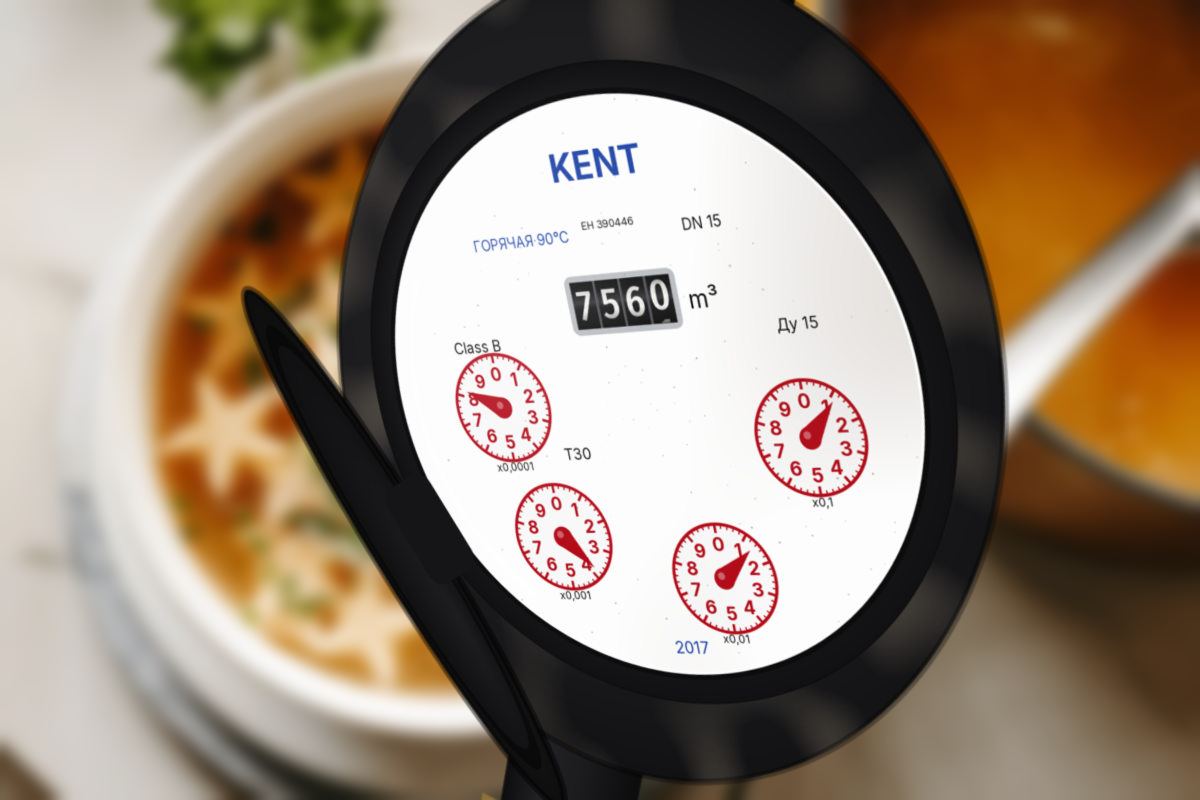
7560.1138 m³
